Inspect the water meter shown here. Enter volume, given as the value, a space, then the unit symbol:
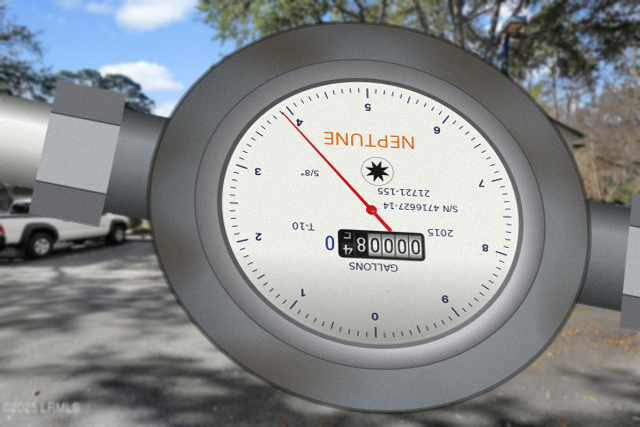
843.9 gal
